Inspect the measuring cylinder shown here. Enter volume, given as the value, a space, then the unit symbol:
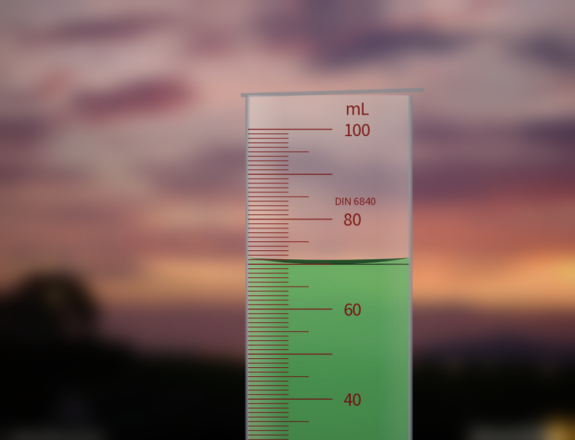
70 mL
